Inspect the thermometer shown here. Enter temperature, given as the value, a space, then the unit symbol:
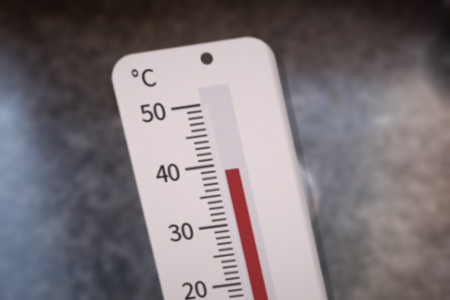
39 °C
